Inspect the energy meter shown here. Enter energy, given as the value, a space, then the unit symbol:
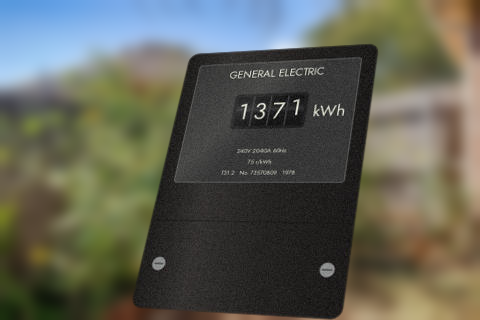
1371 kWh
